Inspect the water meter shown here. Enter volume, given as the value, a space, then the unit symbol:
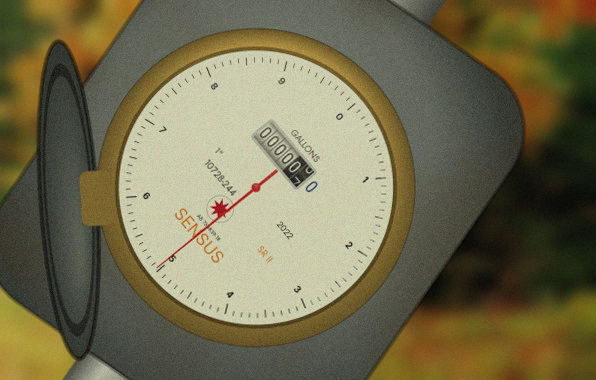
65.0 gal
